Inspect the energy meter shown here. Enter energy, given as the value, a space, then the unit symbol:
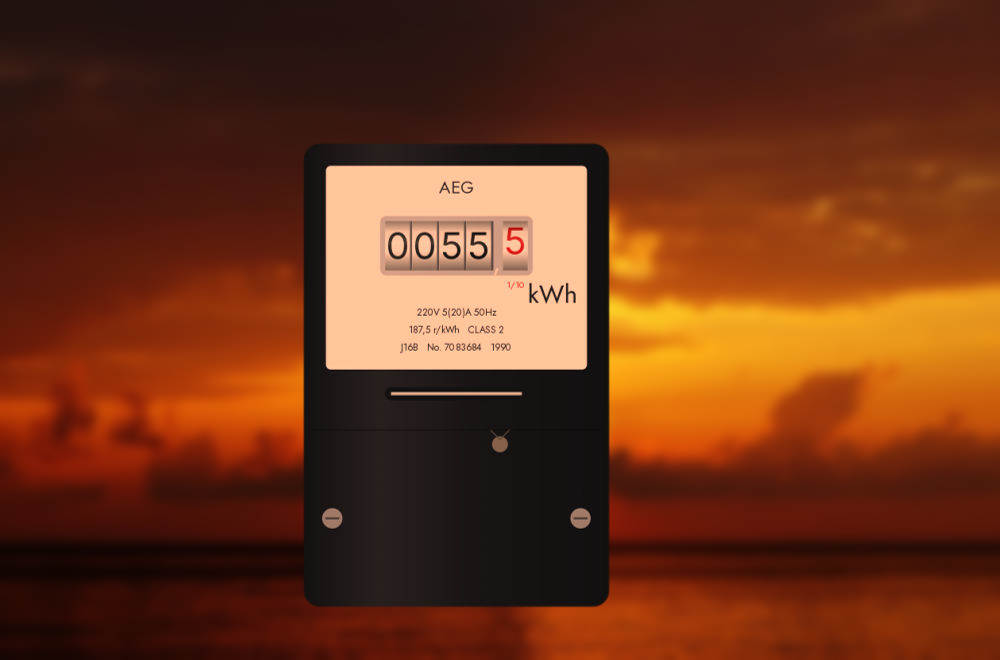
55.5 kWh
